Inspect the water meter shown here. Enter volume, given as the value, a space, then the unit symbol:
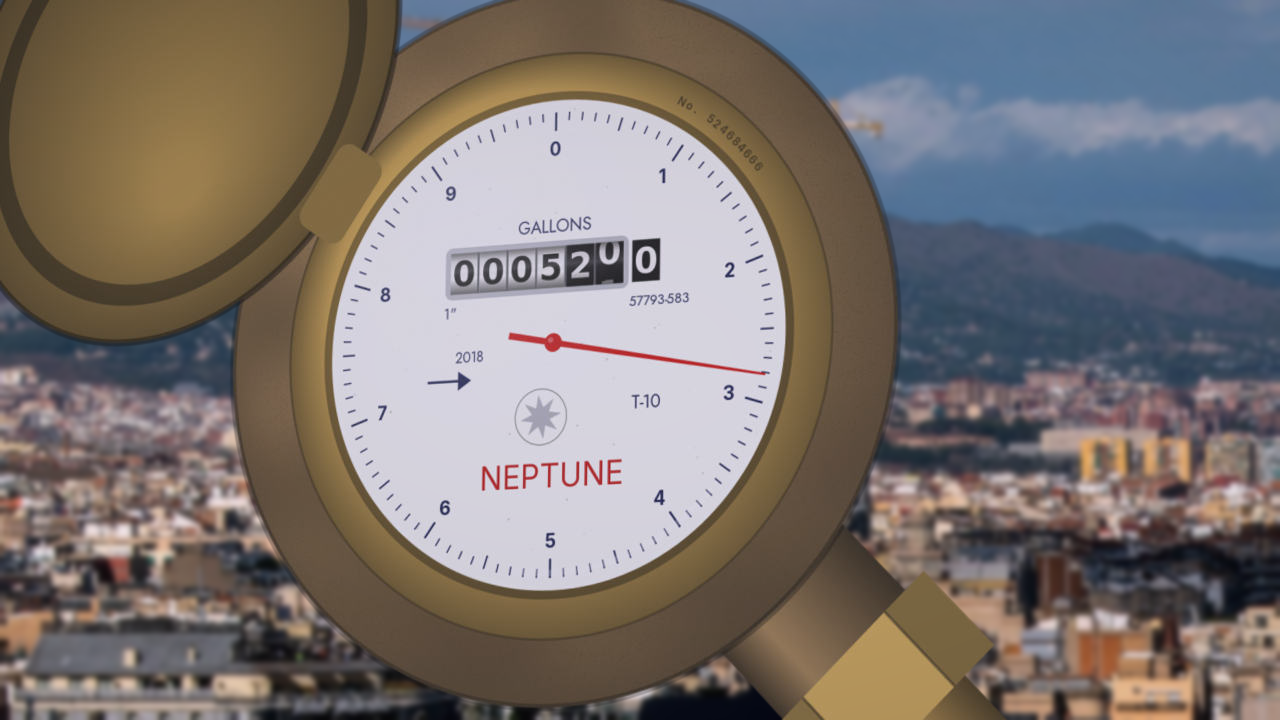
5202.8 gal
